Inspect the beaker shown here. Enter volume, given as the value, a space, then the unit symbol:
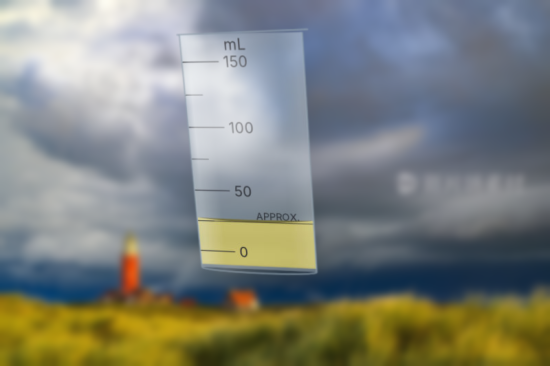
25 mL
